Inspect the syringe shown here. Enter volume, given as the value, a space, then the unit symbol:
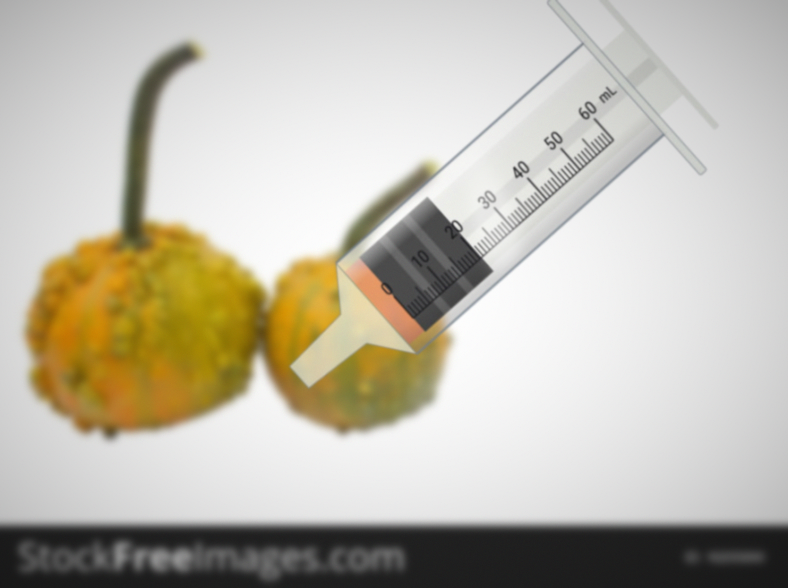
0 mL
